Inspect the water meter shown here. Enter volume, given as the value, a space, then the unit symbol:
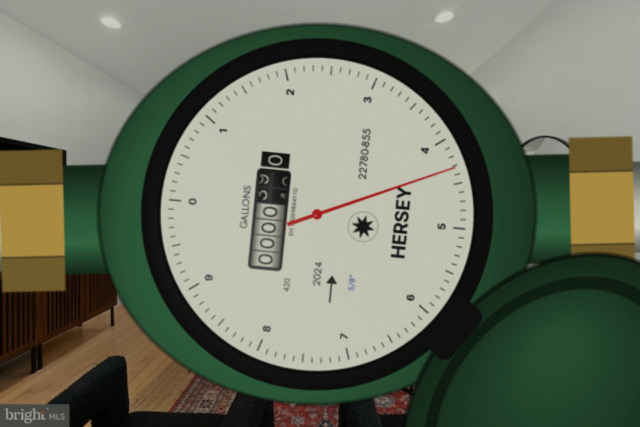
394.3 gal
